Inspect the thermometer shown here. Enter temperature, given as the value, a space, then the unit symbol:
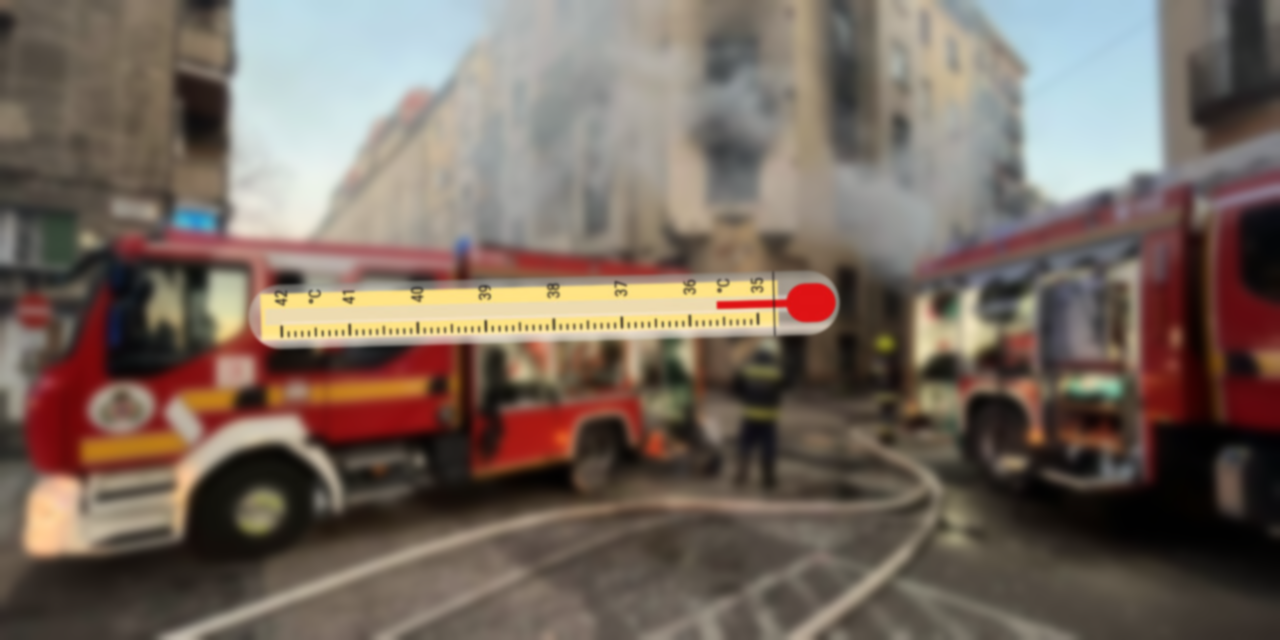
35.6 °C
